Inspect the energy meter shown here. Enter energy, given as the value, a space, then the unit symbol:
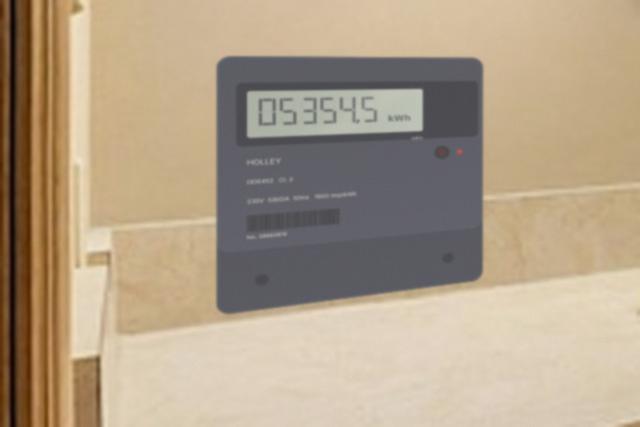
5354.5 kWh
